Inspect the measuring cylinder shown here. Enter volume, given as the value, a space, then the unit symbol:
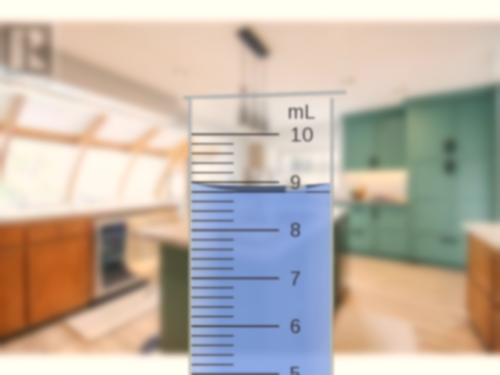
8.8 mL
